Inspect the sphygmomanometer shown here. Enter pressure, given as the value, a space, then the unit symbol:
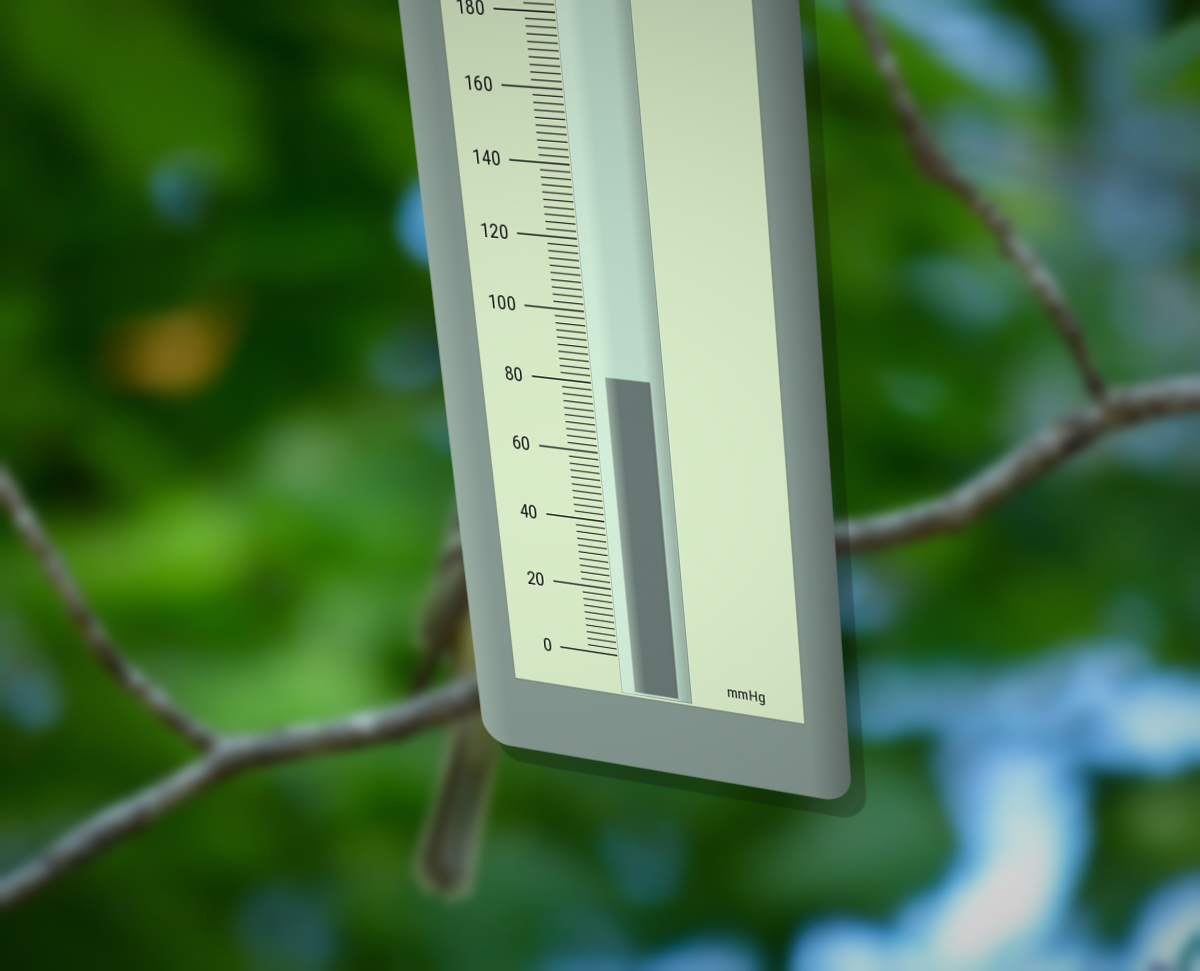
82 mmHg
